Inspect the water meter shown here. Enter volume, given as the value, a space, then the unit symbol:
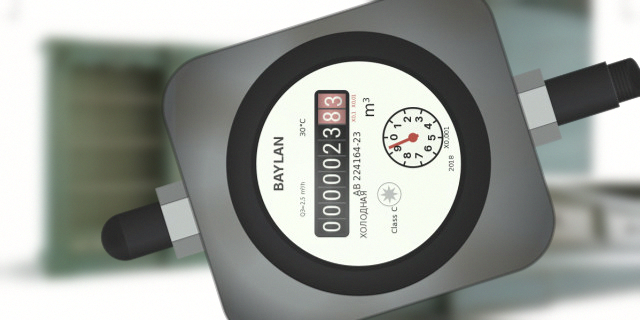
23.829 m³
